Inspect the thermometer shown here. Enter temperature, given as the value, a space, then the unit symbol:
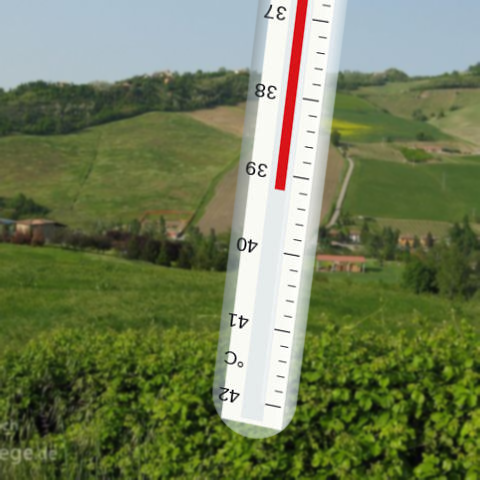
39.2 °C
